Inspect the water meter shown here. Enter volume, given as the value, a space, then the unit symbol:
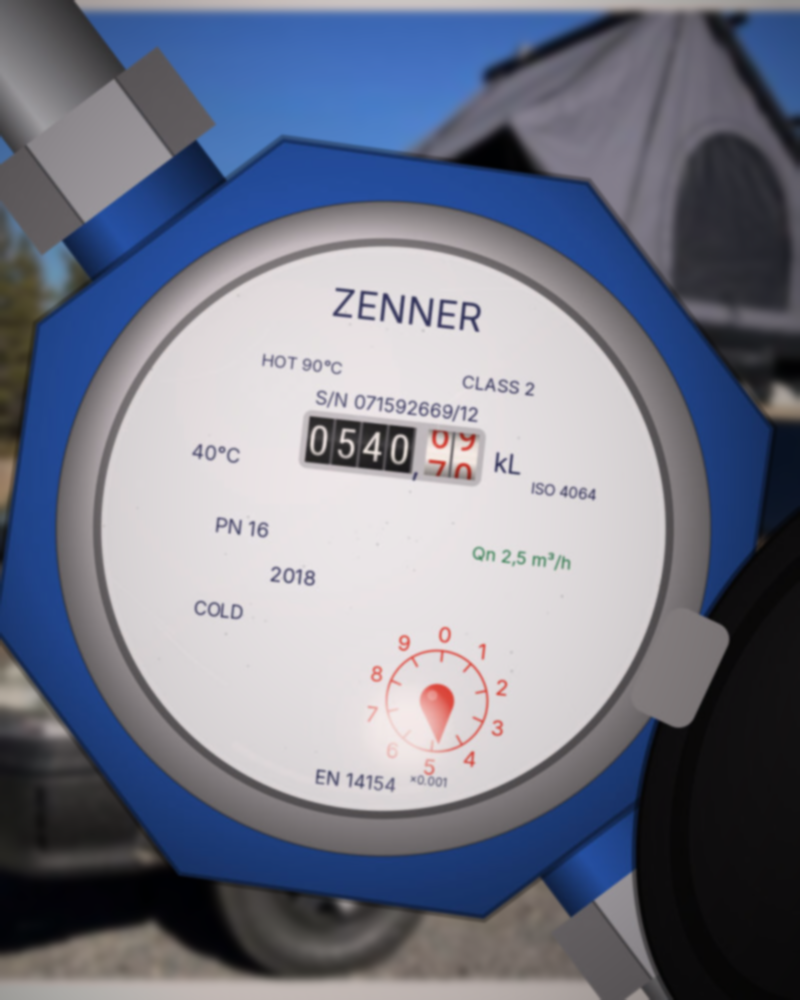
540.694 kL
